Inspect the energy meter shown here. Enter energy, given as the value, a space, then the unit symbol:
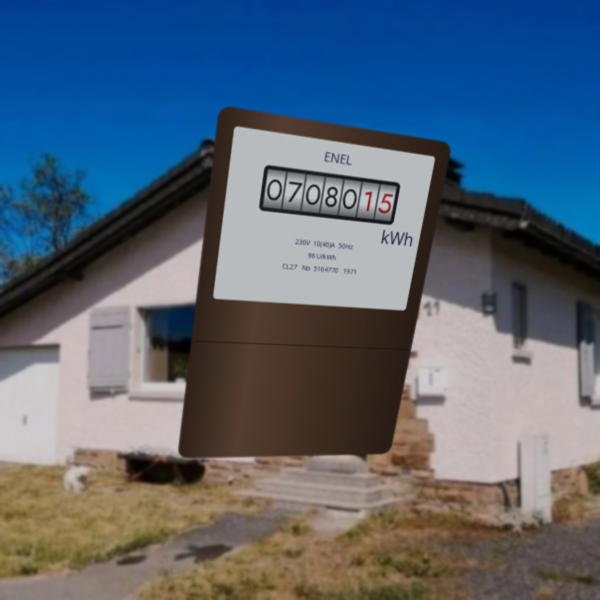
7080.15 kWh
